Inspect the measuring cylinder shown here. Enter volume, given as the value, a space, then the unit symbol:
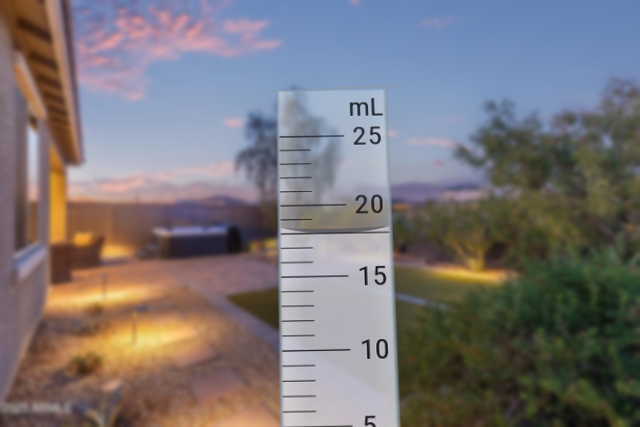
18 mL
